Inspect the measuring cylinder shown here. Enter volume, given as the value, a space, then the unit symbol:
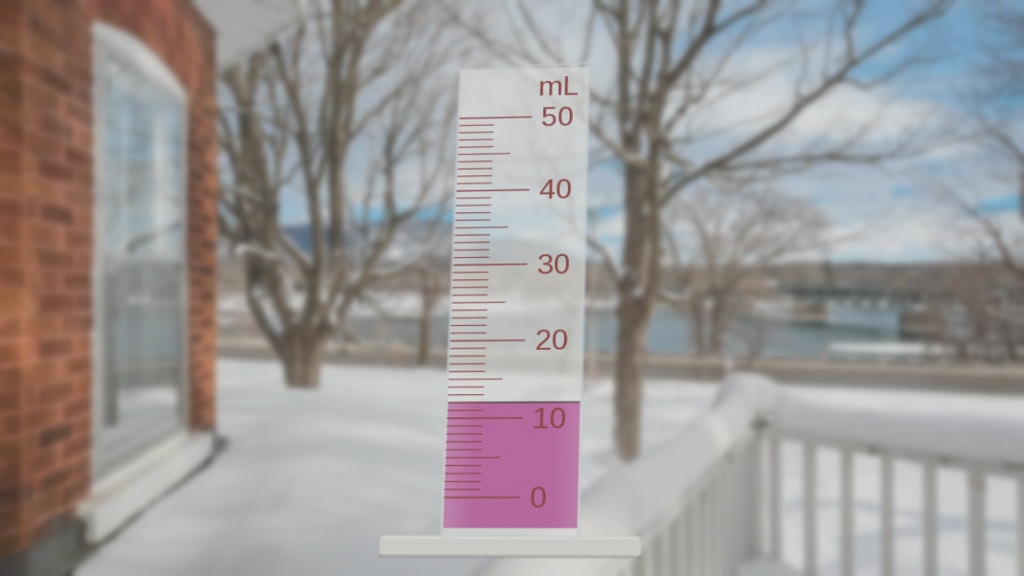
12 mL
